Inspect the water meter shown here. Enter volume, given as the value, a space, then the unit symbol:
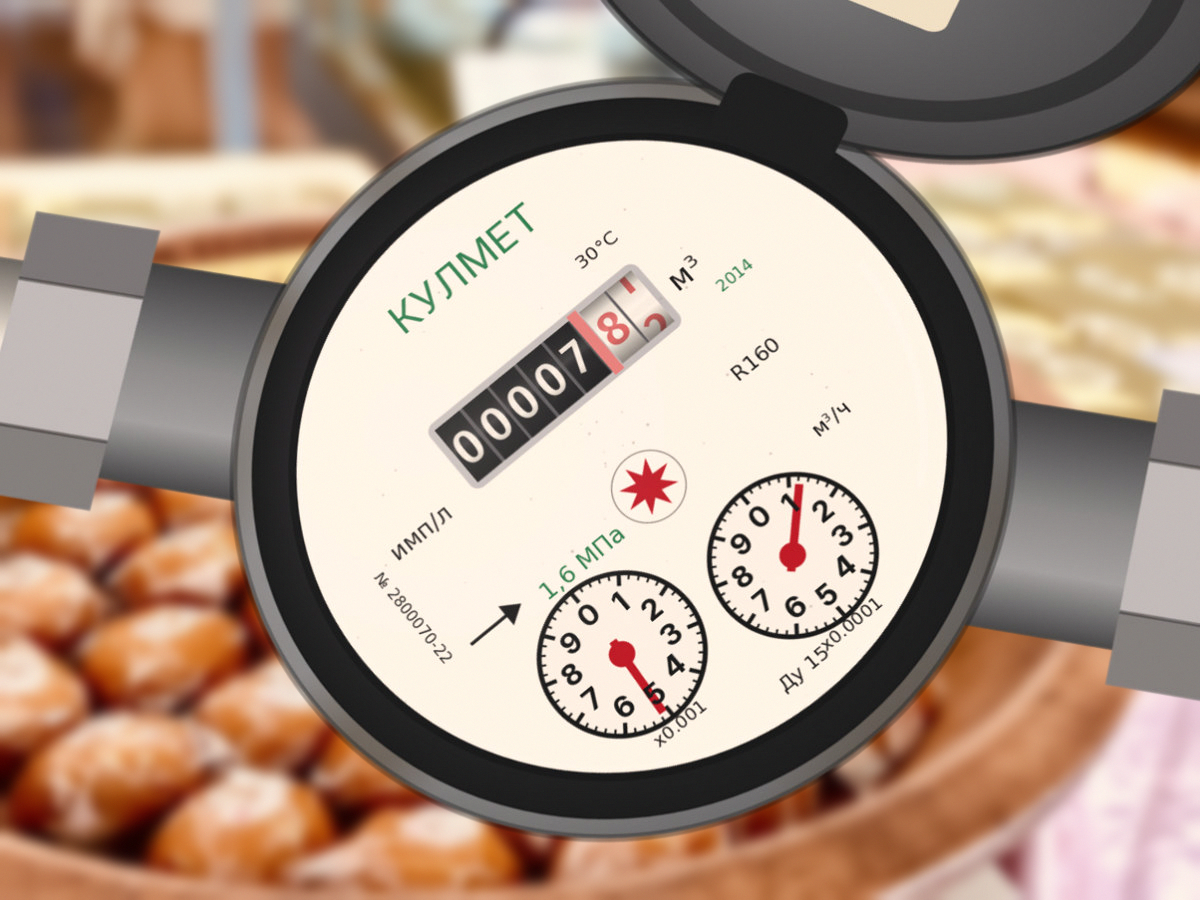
7.8151 m³
